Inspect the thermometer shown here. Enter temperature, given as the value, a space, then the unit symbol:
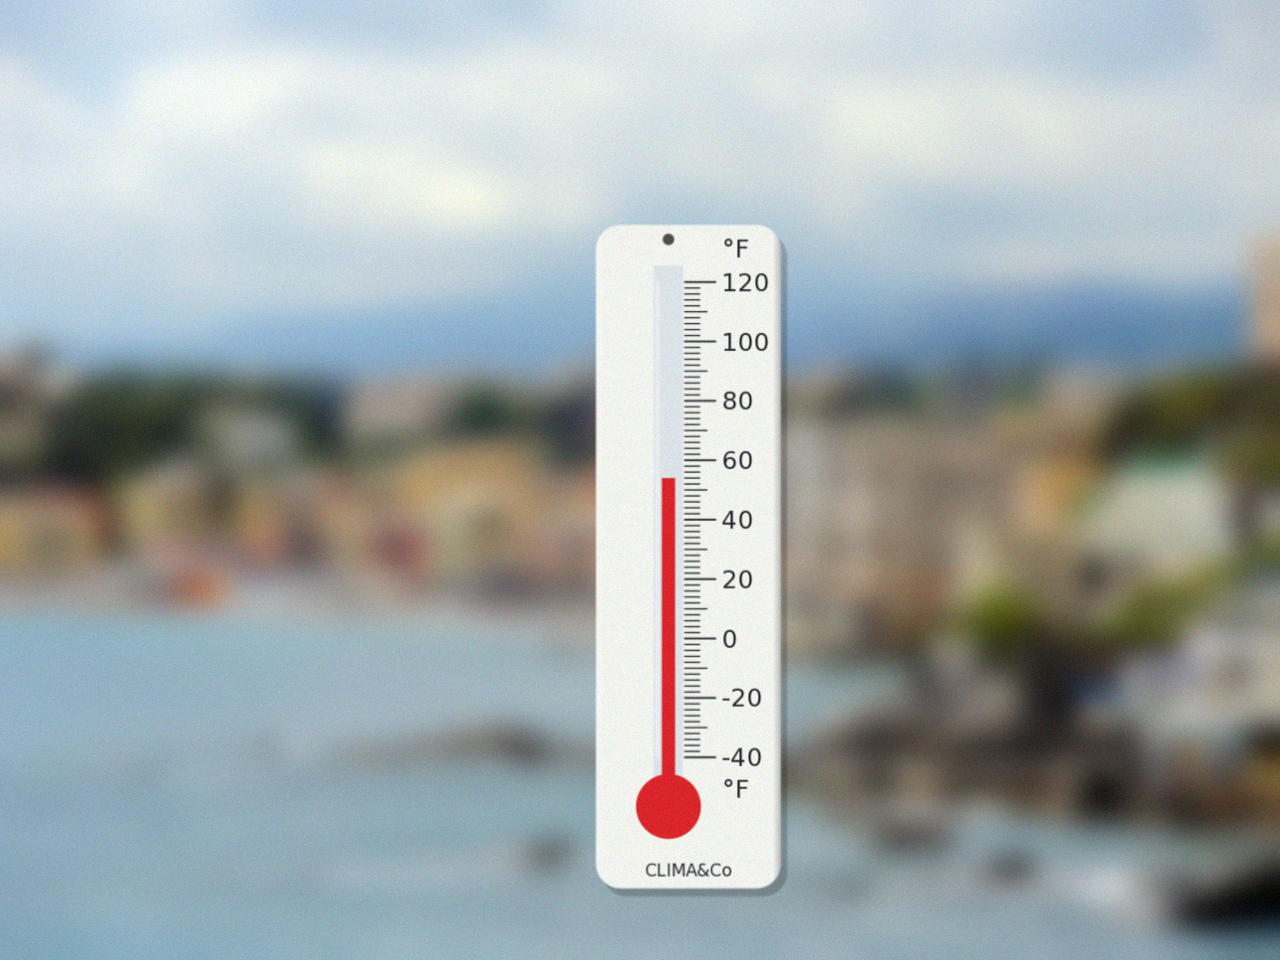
54 °F
